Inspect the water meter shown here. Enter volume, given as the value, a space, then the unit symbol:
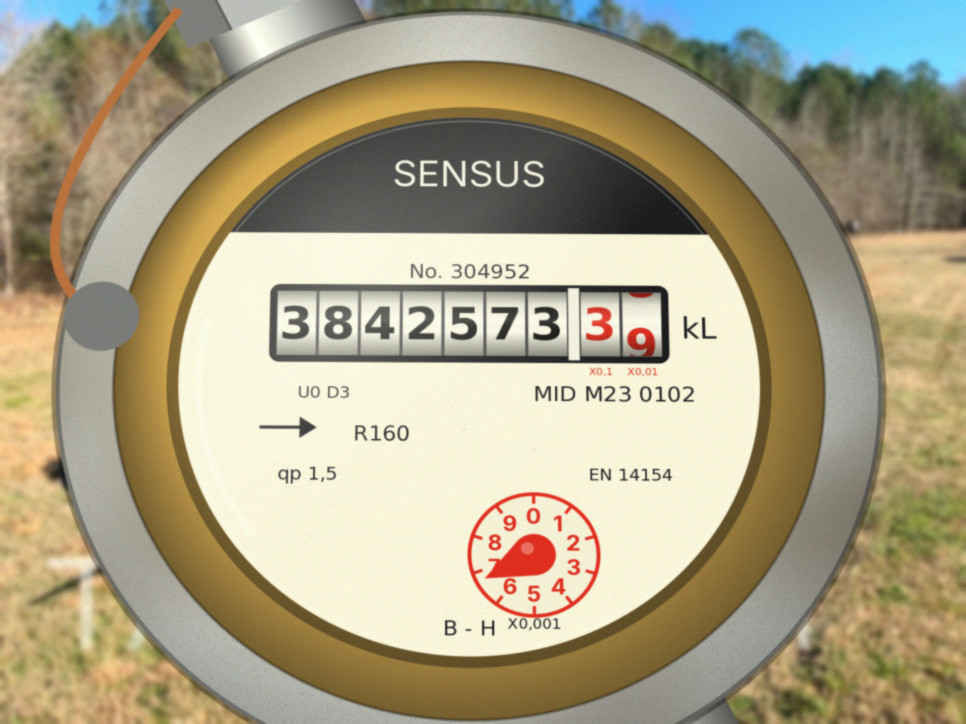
3842573.386 kL
